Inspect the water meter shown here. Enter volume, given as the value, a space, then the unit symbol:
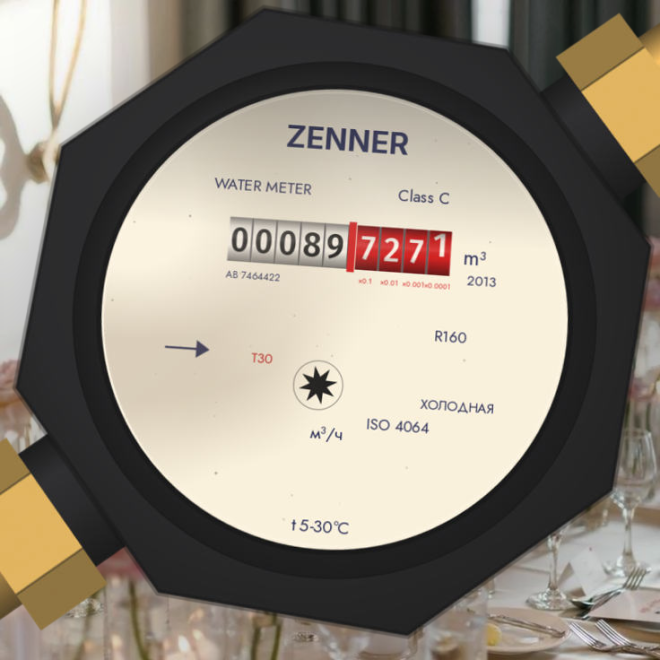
89.7271 m³
